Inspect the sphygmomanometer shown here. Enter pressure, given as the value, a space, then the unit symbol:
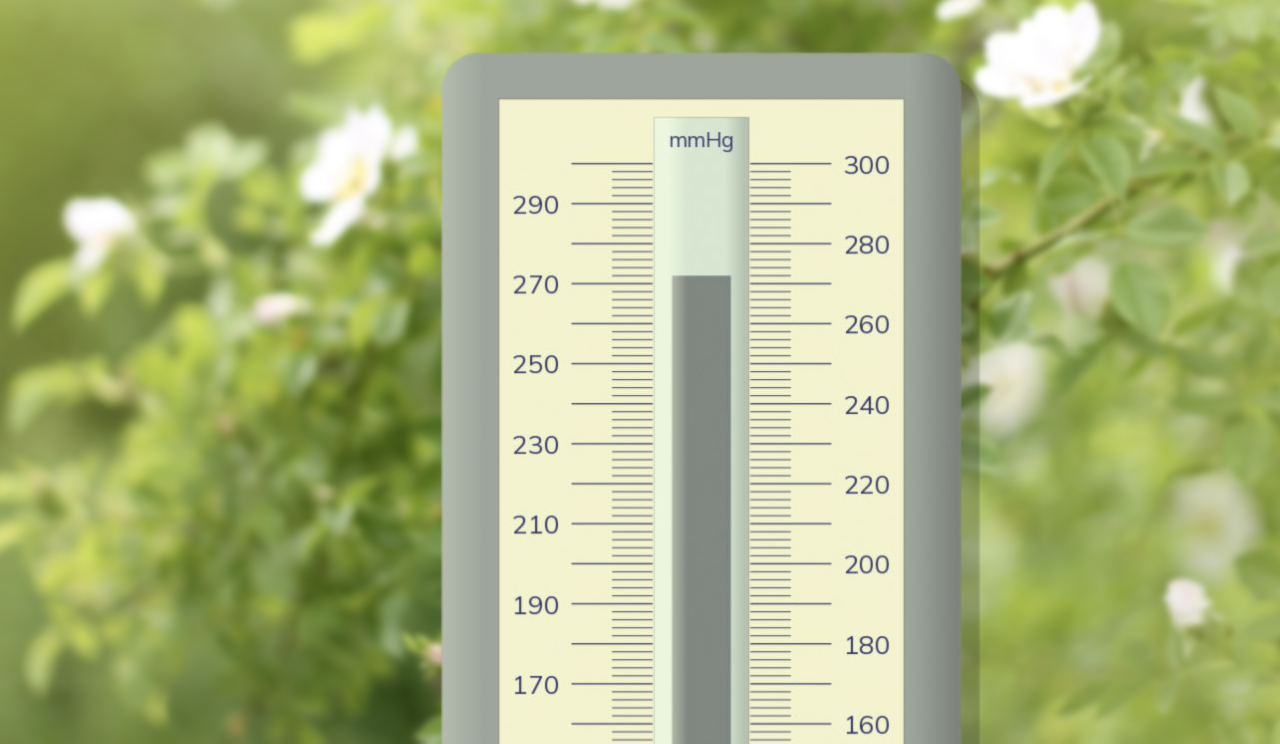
272 mmHg
